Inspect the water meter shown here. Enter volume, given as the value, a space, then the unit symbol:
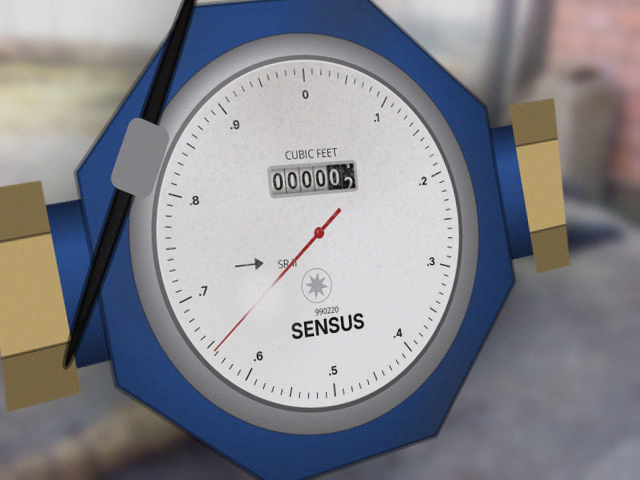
1.64 ft³
